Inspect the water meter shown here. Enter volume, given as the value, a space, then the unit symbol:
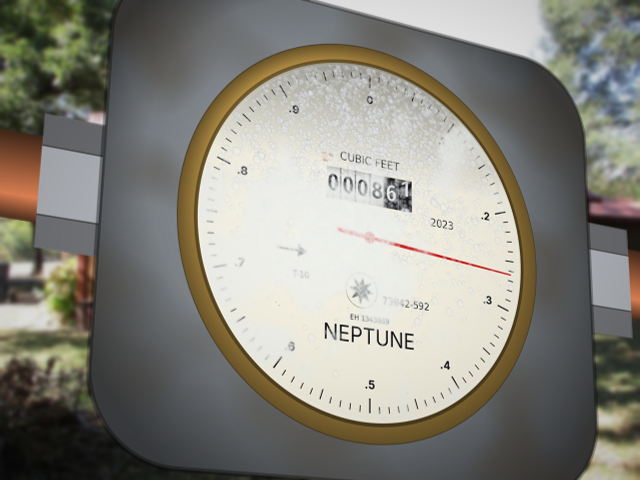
861.26 ft³
